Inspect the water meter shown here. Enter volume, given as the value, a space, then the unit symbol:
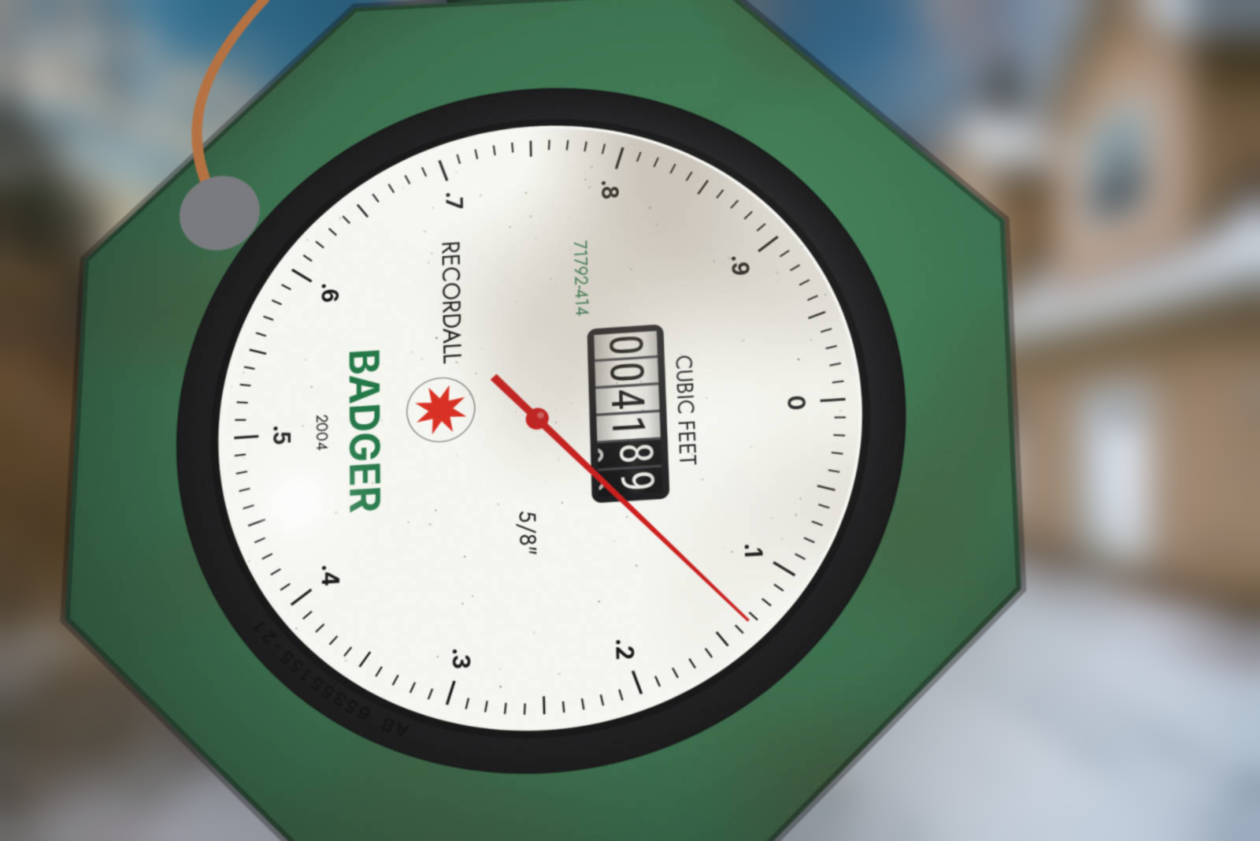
4189.13 ft³
